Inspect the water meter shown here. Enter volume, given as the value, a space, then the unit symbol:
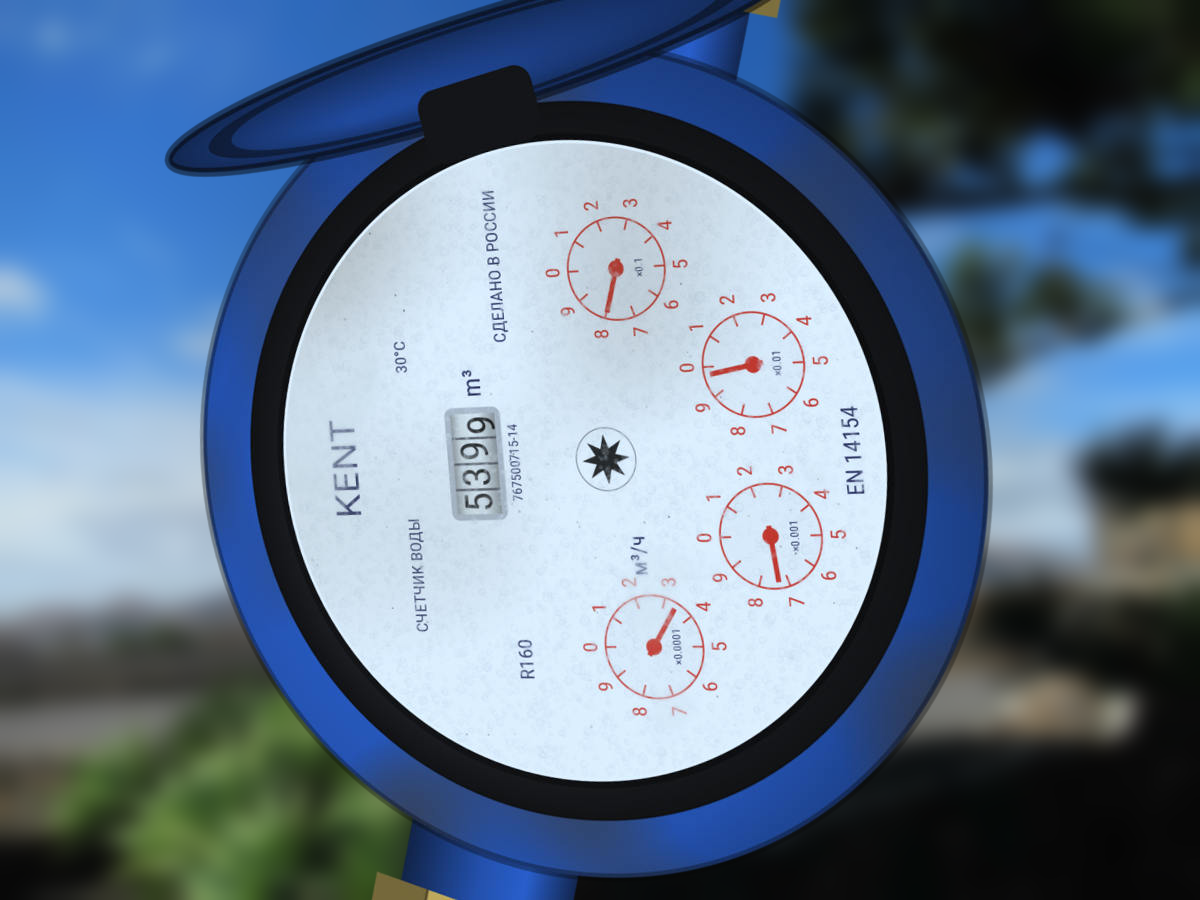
5398.7973 m³
